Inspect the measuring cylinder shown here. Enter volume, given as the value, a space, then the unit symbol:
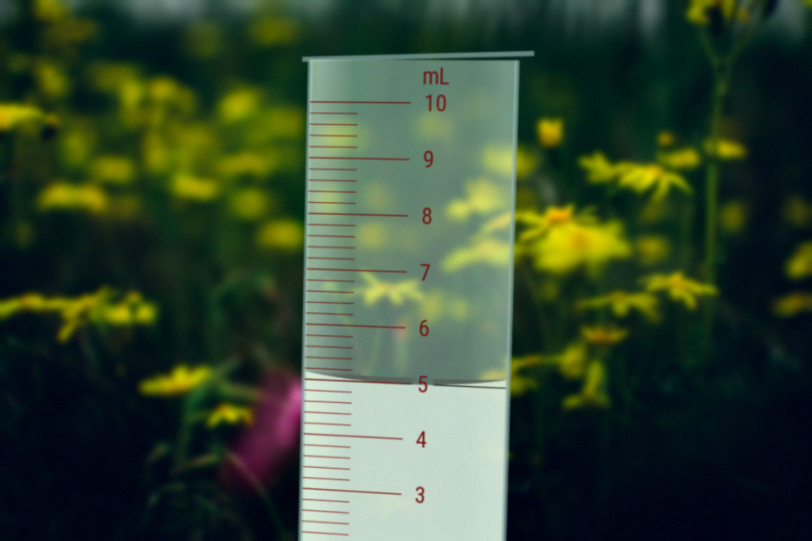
5 mL
